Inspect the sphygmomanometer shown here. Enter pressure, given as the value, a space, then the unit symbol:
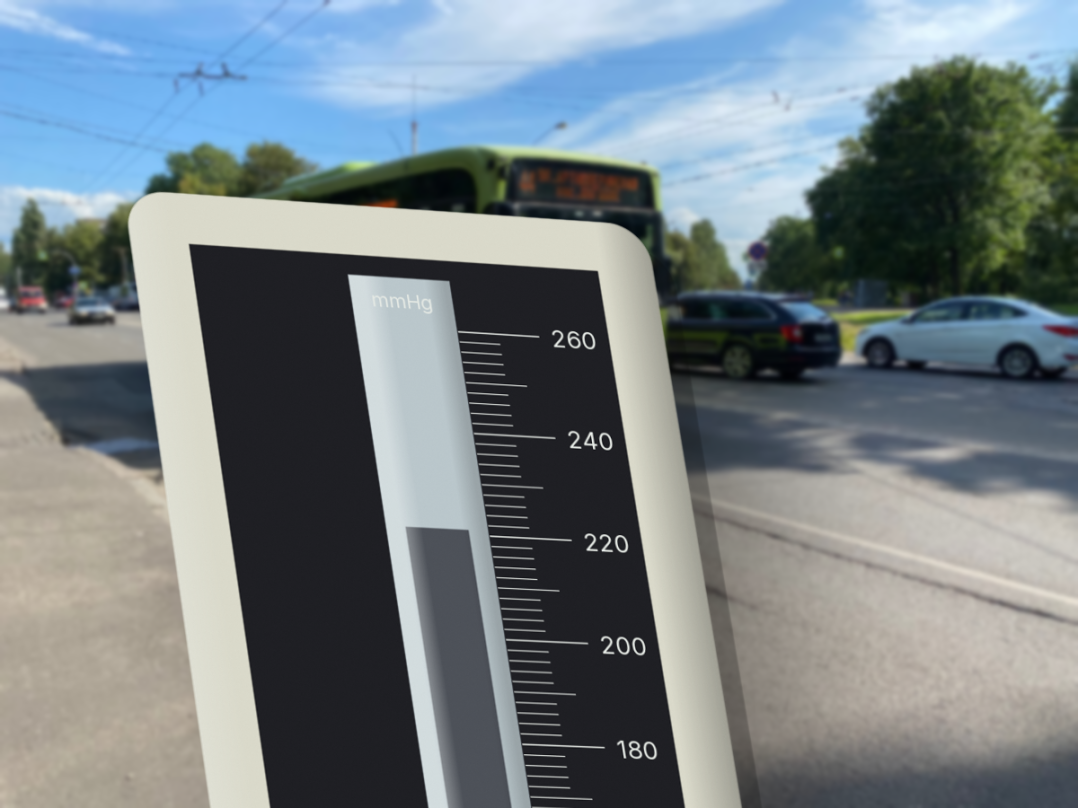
221 mmHg
